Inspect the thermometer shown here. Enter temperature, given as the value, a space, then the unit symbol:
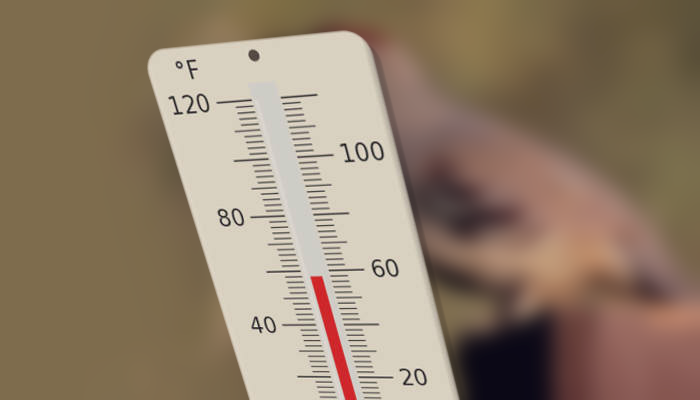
58 °F
